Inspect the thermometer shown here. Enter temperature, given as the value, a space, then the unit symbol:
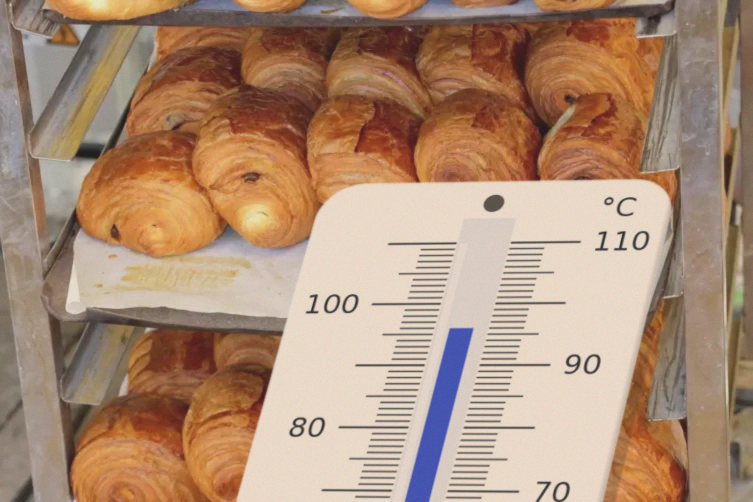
96 °C
